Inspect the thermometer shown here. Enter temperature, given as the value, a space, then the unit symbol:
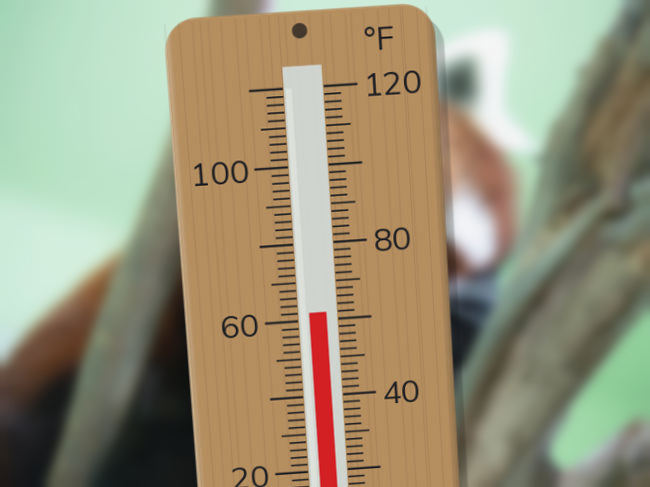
62 °F
